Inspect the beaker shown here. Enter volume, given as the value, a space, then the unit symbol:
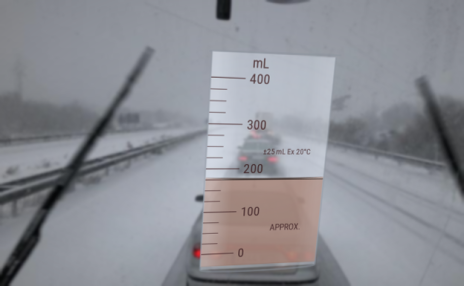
175 mL
